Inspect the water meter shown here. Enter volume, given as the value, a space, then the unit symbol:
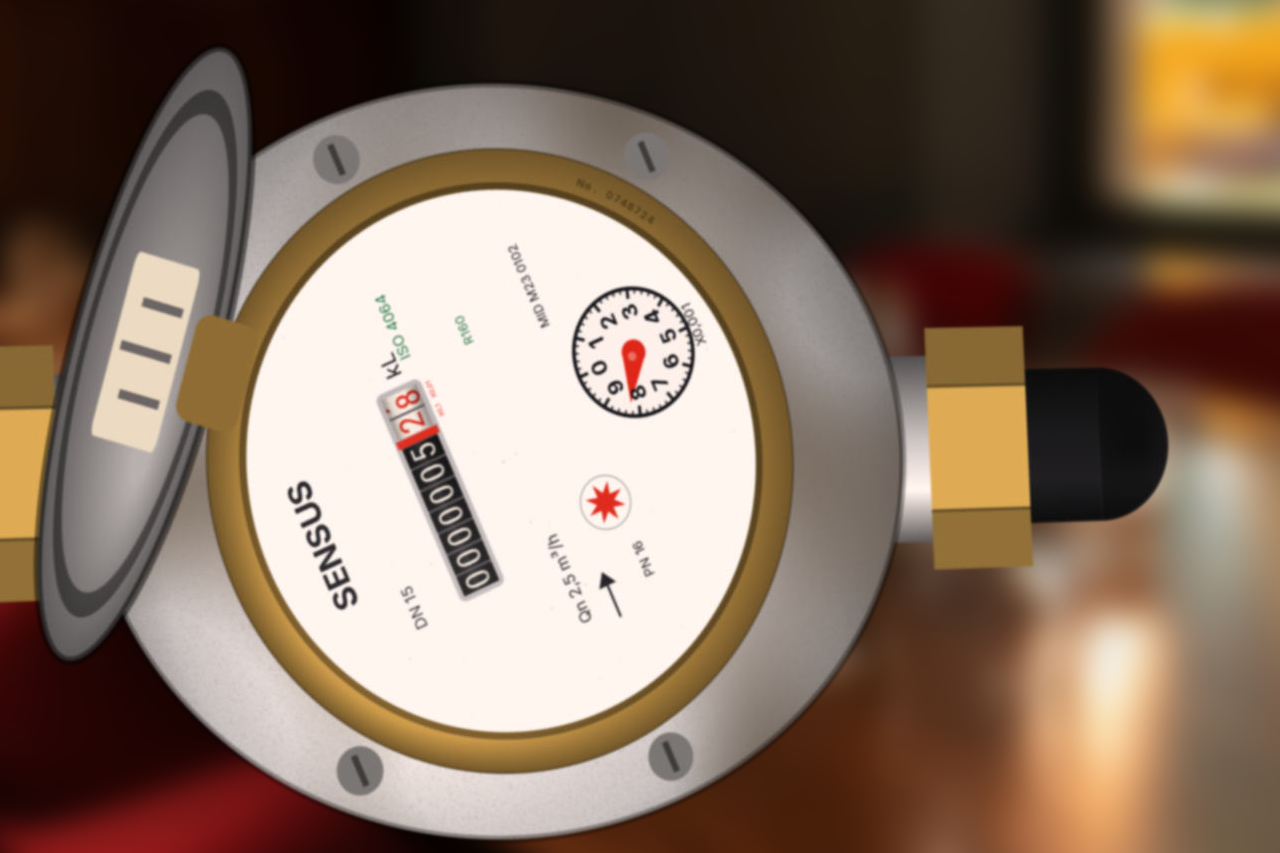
5.278 kL
